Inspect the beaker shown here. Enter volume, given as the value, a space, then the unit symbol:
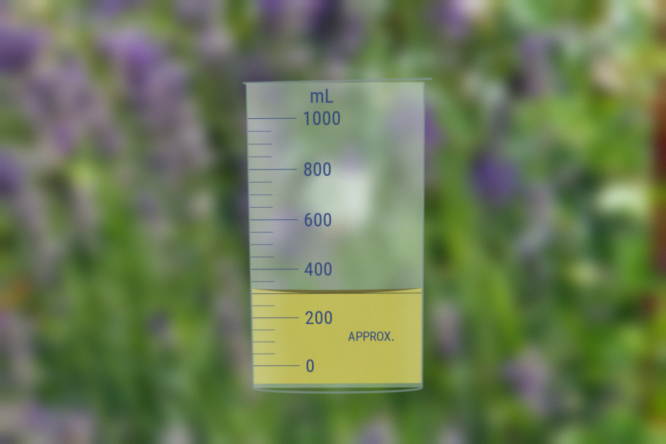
300 mL
